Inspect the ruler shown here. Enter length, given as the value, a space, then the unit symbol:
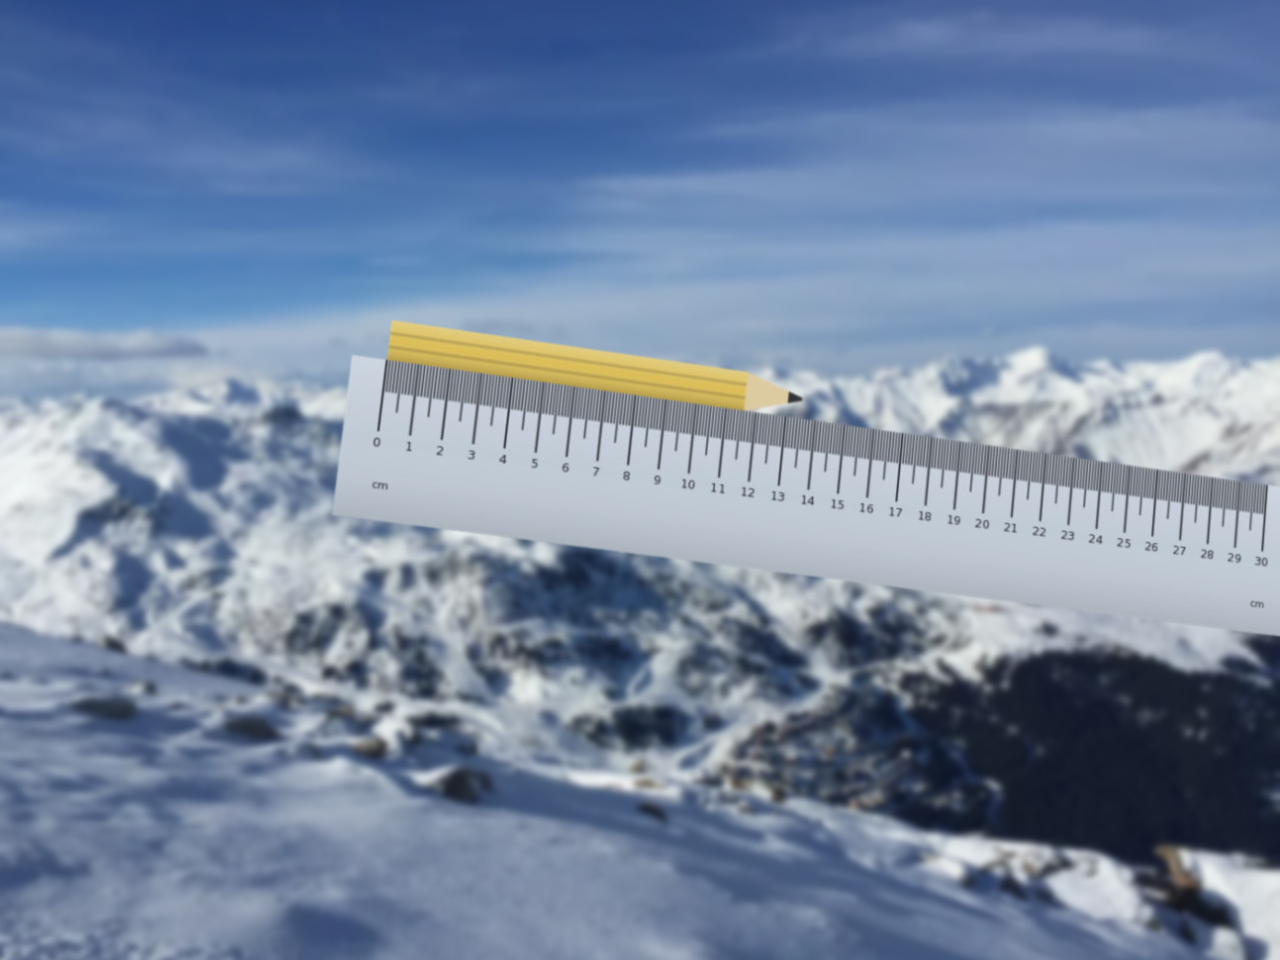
13.5 cm
